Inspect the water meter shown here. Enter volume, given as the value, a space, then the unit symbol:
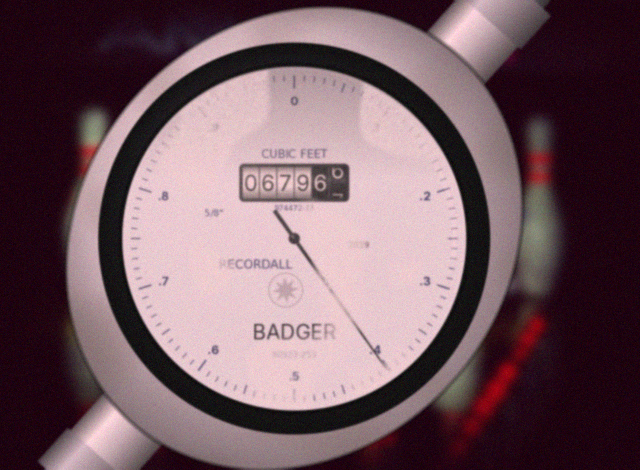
67966.40 ft³
